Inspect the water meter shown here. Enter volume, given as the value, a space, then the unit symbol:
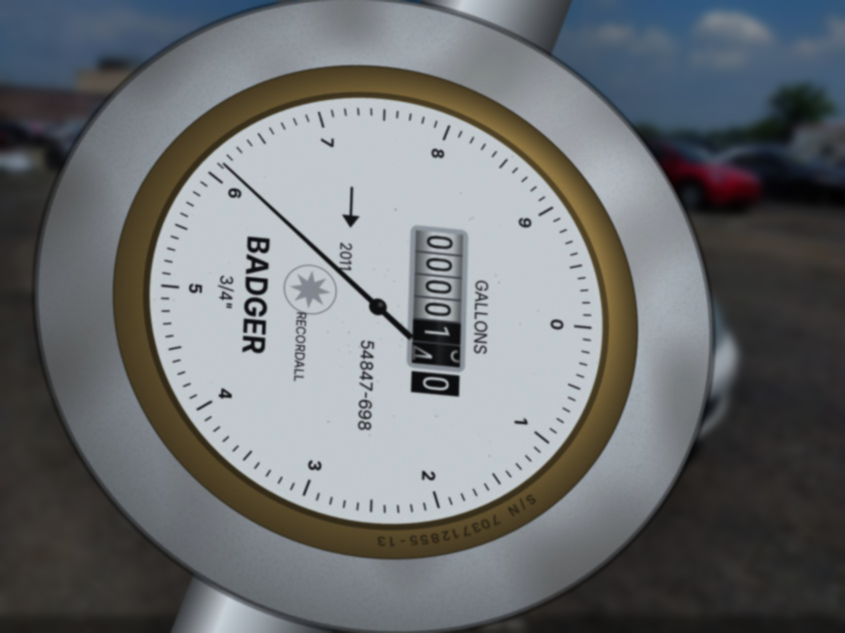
136.1 gal
